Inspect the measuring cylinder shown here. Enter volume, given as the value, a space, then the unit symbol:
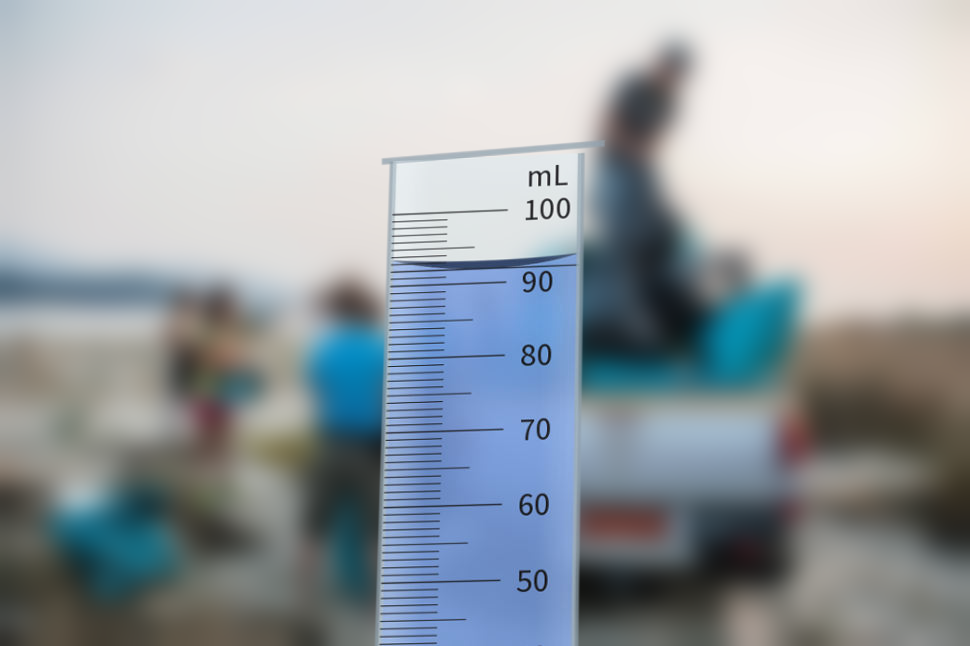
92 mL
